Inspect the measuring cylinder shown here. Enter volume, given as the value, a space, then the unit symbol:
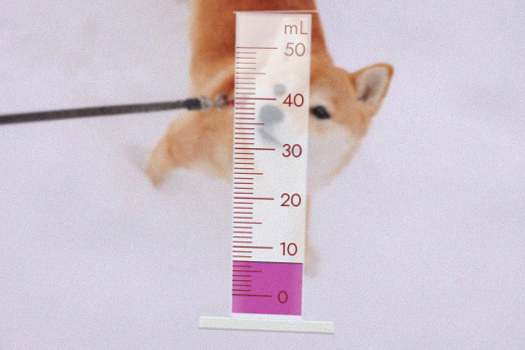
7 mL
